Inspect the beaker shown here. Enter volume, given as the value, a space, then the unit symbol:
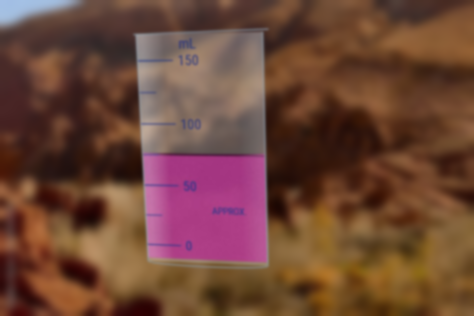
75 mL
